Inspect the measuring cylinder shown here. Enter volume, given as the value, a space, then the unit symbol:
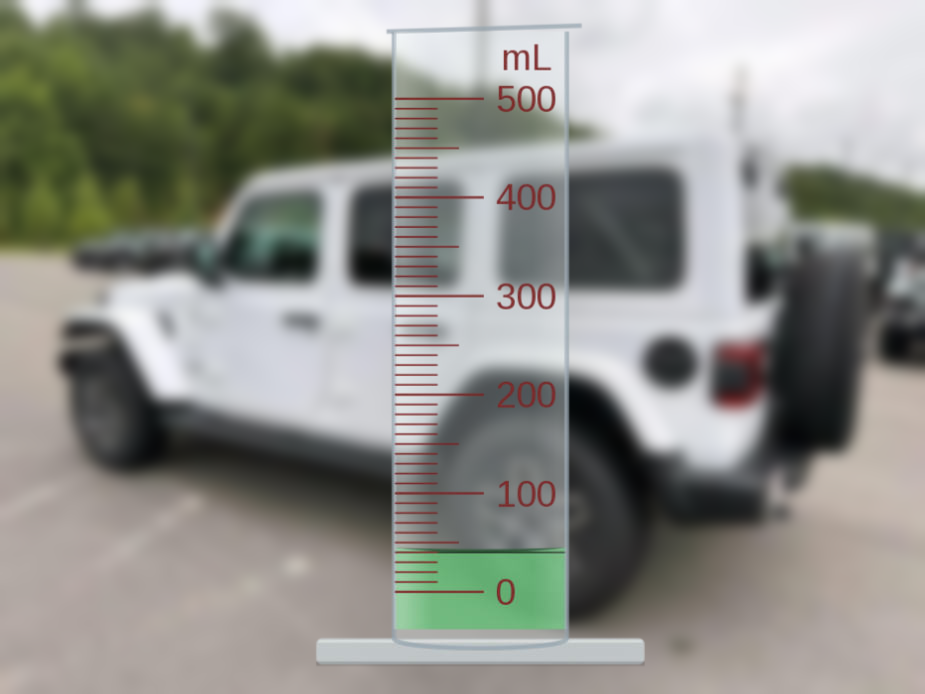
40 mL
